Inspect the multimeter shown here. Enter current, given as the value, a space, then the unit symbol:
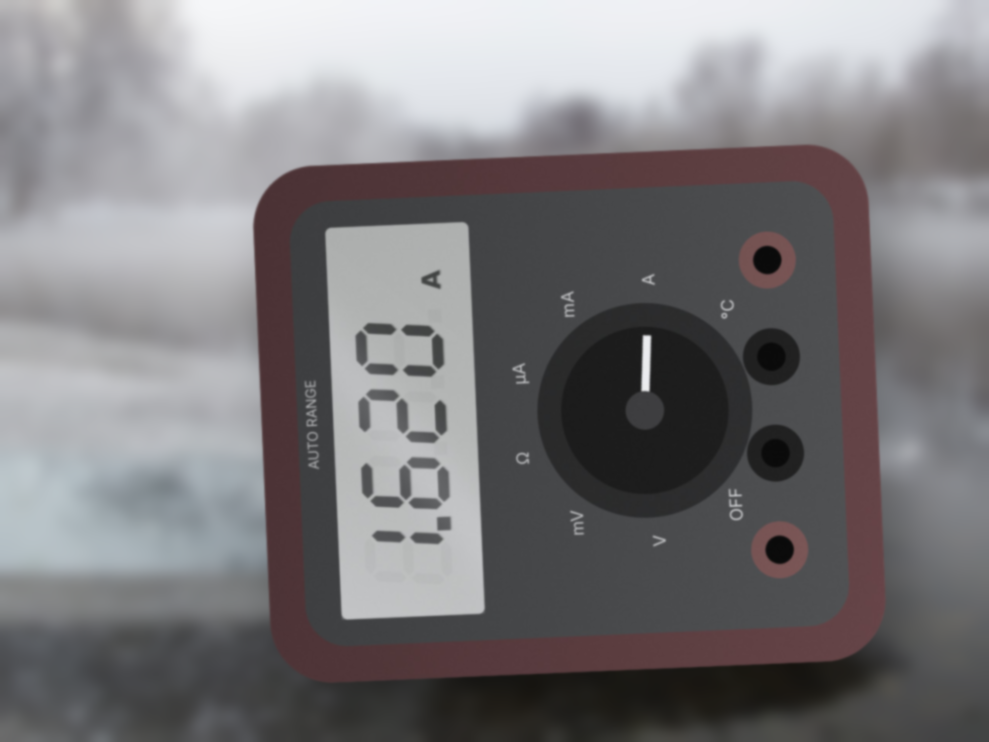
1.620 A
